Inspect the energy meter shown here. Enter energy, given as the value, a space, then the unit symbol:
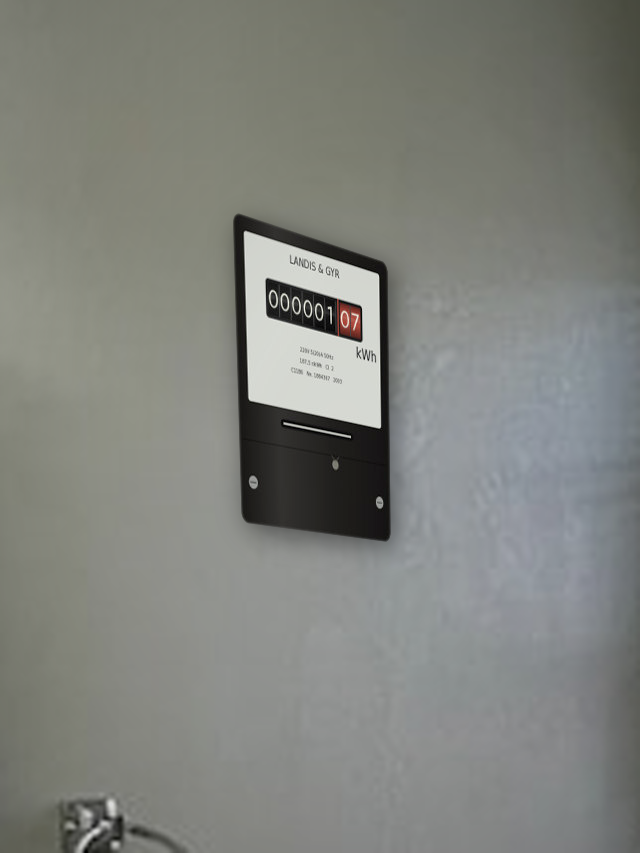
1.07 kWh
